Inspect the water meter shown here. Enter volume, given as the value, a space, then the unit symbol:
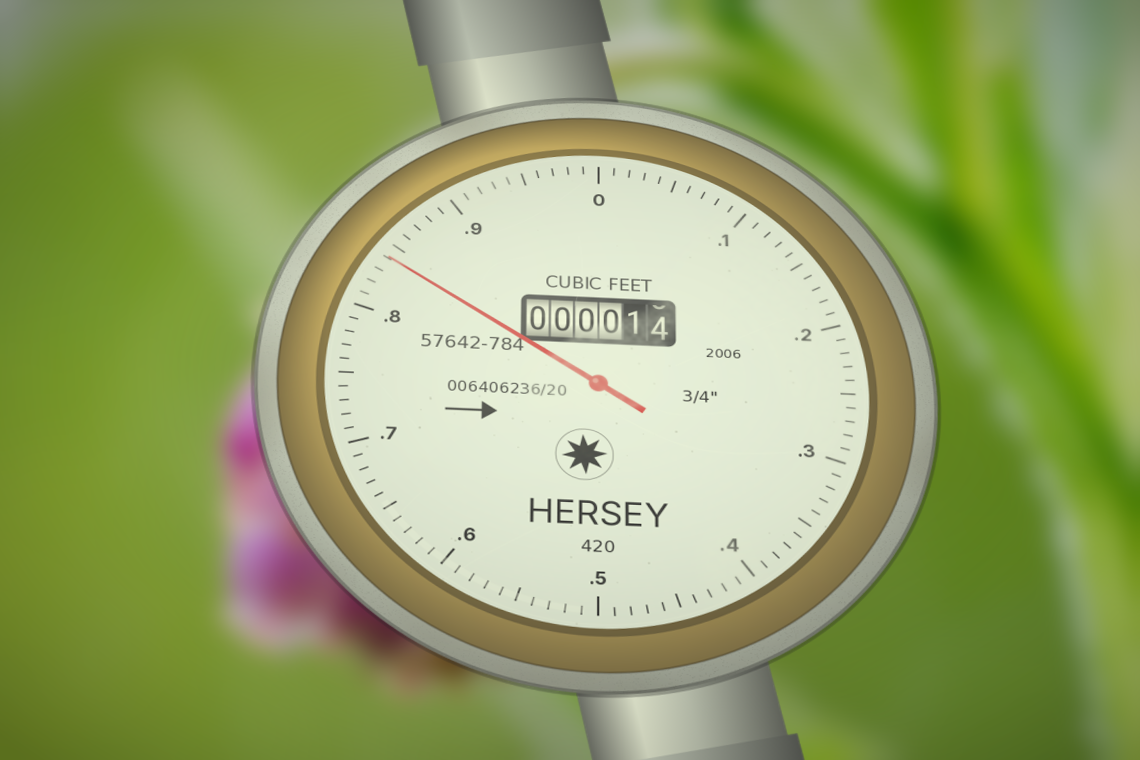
13.84 ft³
